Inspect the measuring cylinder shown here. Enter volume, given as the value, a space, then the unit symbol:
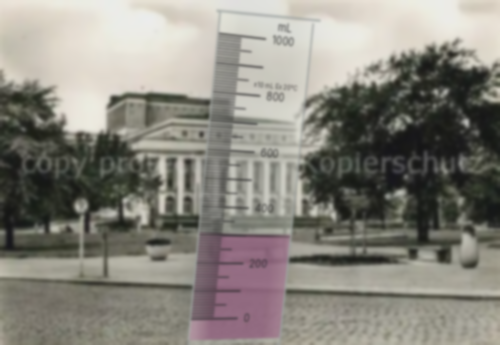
300 mL
